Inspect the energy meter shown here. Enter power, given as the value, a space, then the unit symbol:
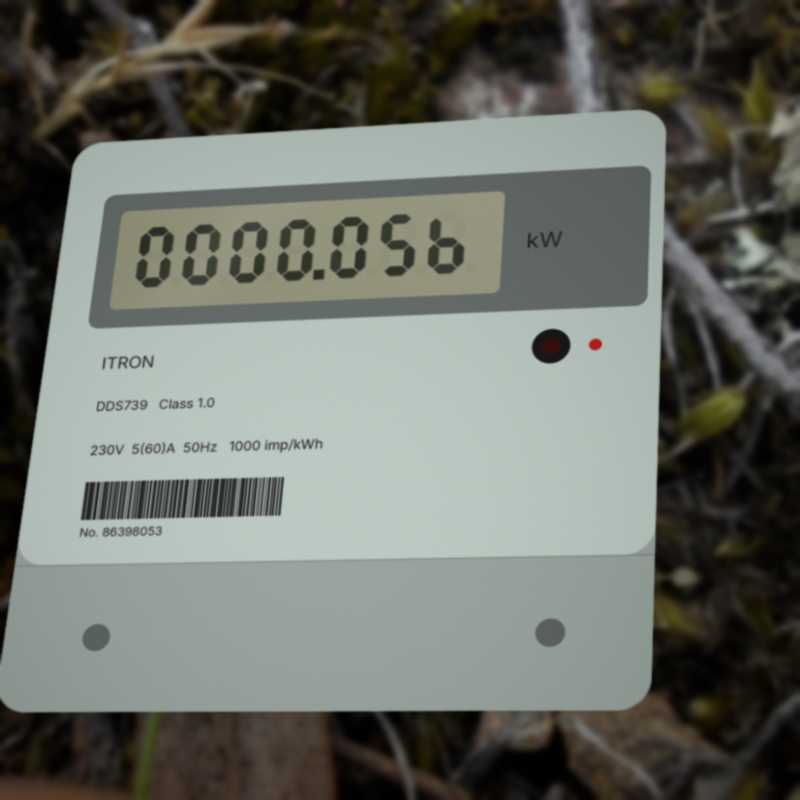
0.056 kW
